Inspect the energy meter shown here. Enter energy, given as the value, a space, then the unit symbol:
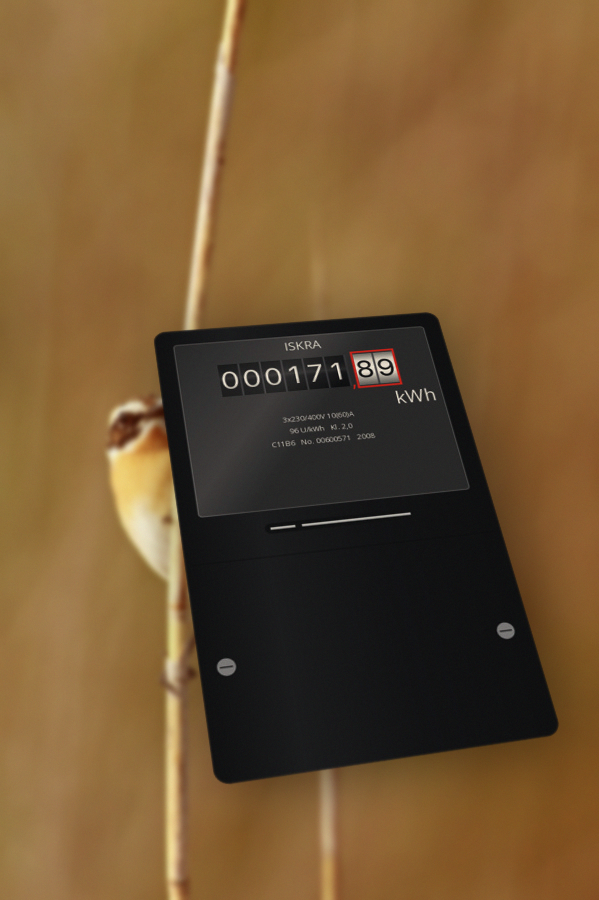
171.89 kWh
